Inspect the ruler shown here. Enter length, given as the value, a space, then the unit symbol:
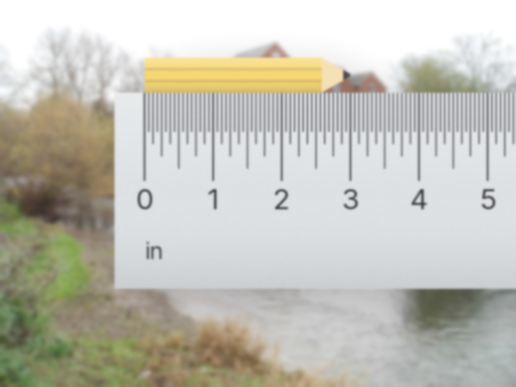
3 in
